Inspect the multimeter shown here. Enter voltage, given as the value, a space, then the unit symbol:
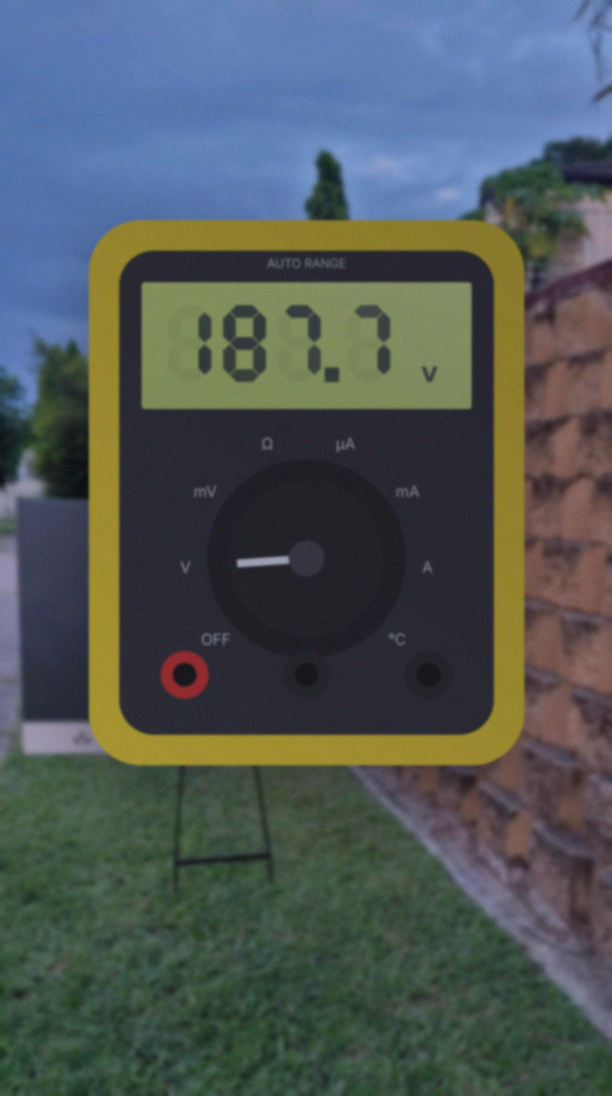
187.7 V
